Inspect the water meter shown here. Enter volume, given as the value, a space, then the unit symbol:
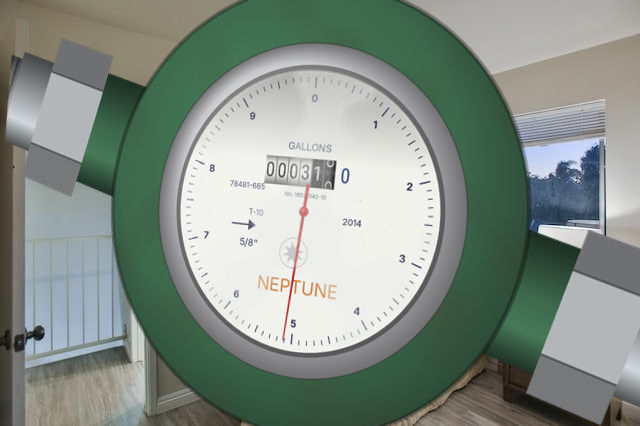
3185.1 gal
